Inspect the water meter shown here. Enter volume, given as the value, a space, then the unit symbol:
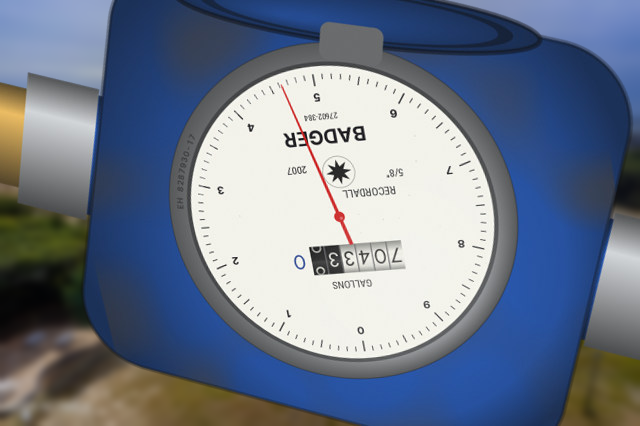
7043384.6 gal
